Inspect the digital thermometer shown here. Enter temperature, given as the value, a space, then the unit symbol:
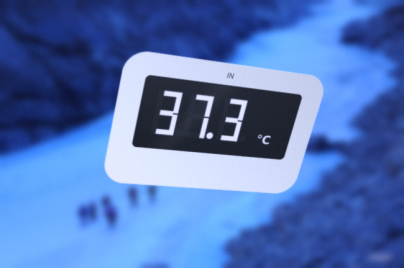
37.3 °C
